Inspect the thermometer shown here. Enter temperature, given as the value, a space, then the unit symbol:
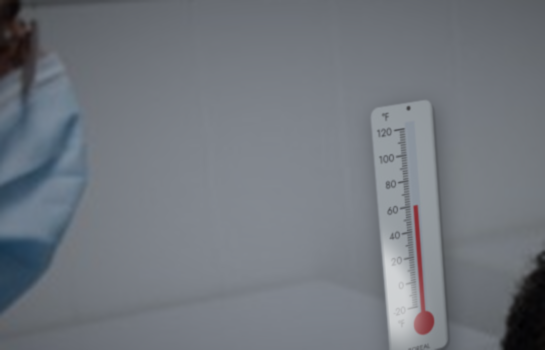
60 °F
